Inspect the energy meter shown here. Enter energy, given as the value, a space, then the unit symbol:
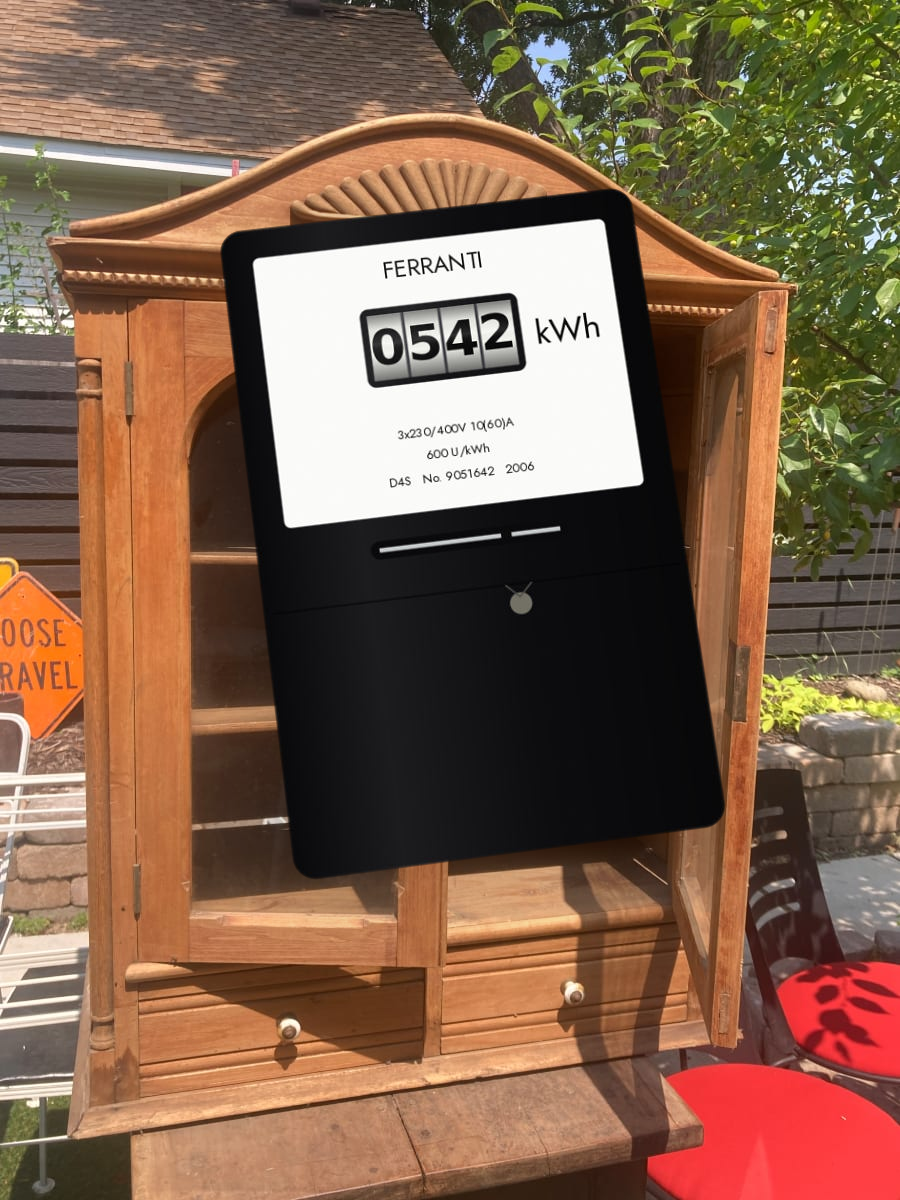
542 kWh
